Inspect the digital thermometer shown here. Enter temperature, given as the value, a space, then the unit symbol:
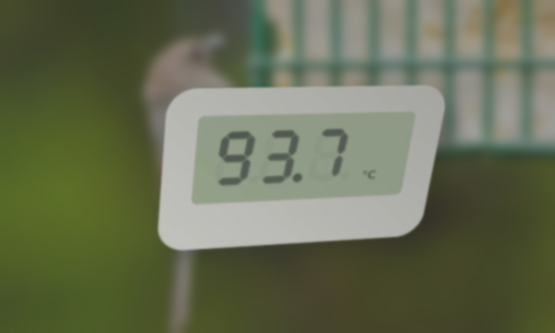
93.7 °C
